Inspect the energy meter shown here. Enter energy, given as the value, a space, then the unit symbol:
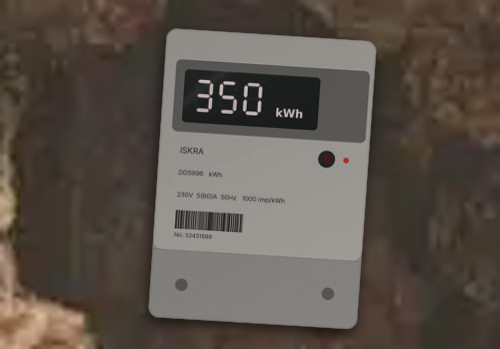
350 kWh
